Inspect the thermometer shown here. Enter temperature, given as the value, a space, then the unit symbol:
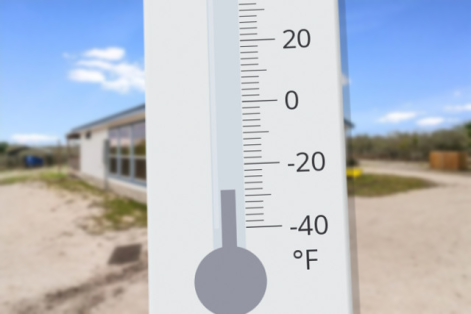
-28 °F
